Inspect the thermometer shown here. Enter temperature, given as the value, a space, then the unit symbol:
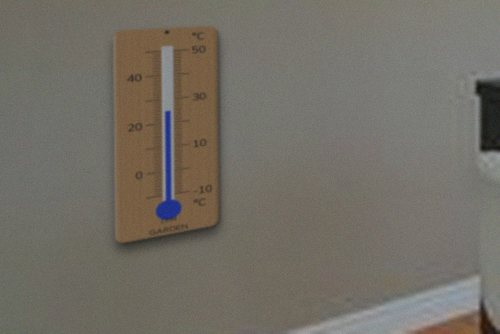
25 °C
